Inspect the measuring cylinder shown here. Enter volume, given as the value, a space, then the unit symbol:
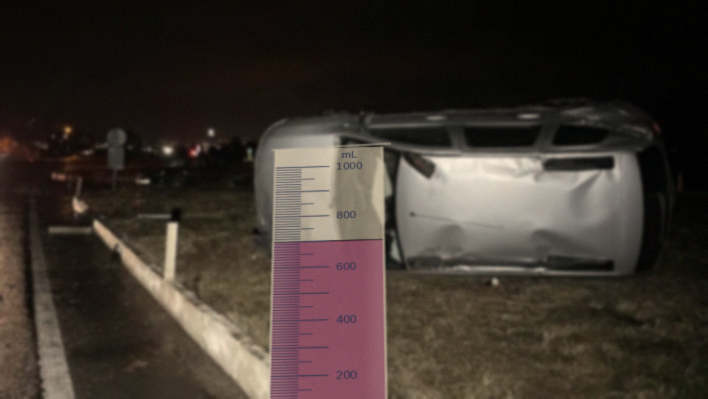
700 mL
